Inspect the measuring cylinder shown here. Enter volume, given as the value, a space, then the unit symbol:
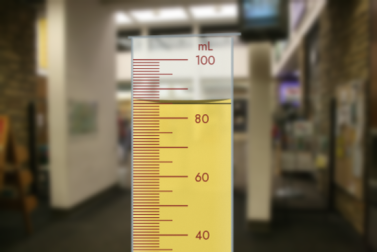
85 mL
